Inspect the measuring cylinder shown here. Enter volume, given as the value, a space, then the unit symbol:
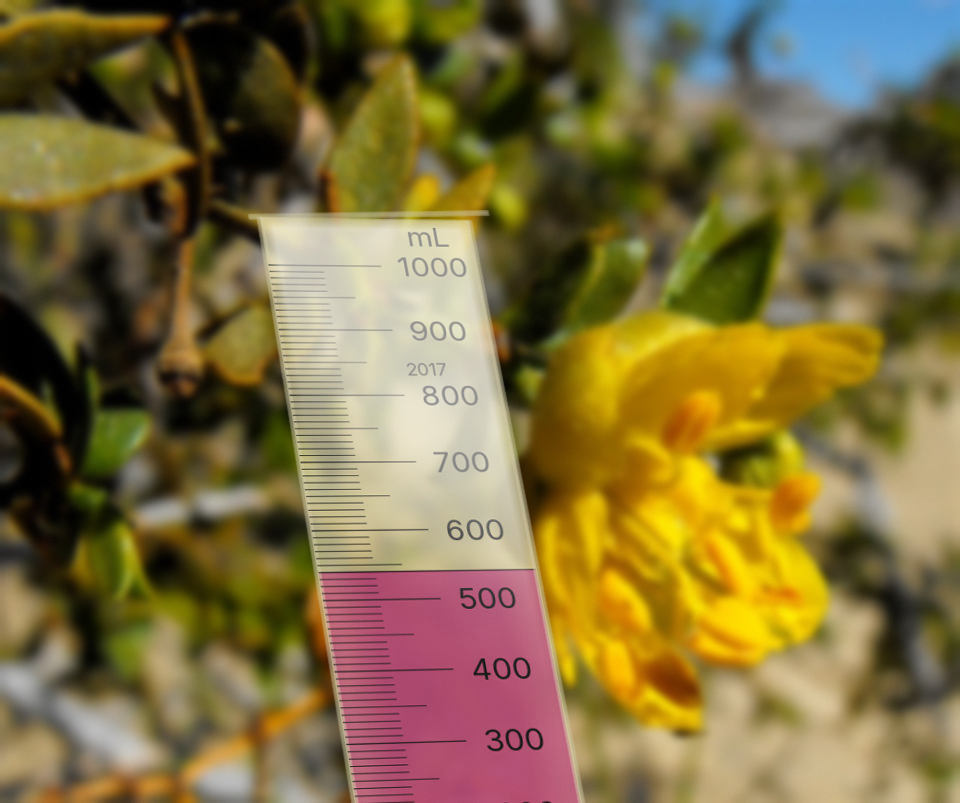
540 mL
